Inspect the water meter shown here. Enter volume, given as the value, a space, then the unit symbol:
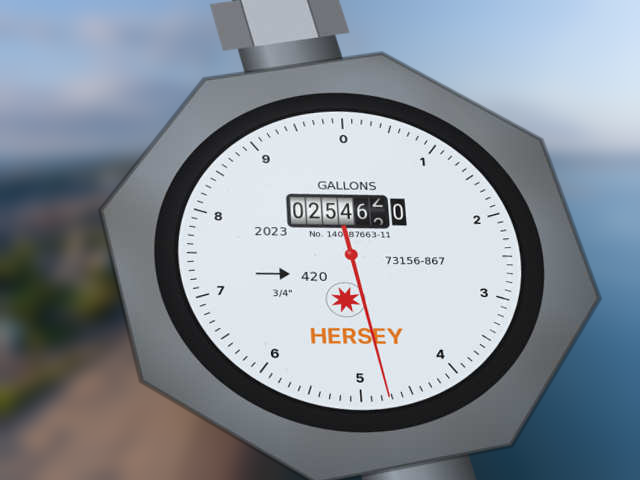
254624.7 gal
